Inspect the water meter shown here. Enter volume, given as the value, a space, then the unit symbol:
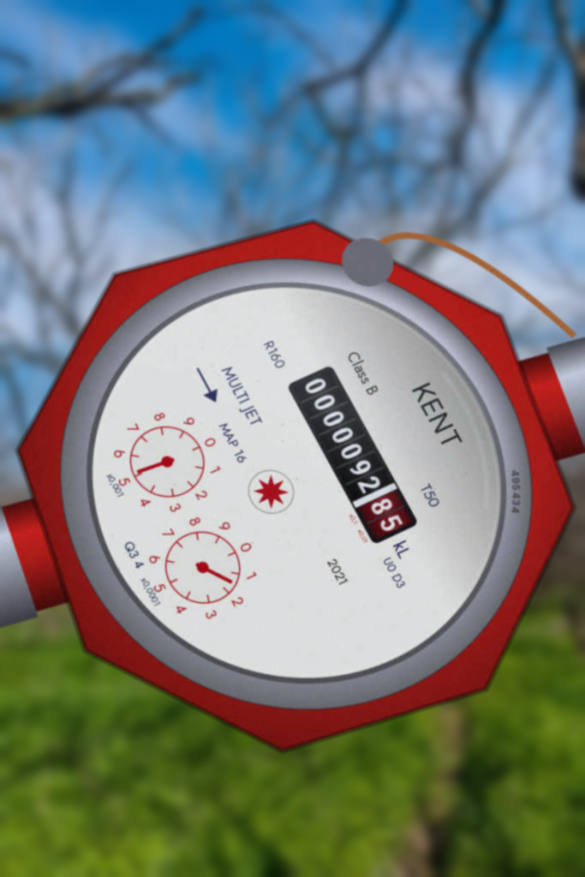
92.8551 kL
